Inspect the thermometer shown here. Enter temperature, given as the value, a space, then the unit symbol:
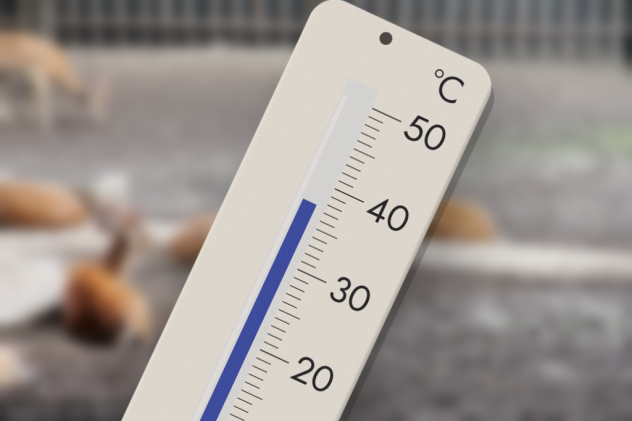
37.5 °C
